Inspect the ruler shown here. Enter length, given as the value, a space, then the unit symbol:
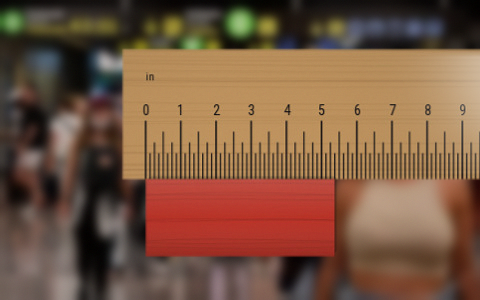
5.375 in
